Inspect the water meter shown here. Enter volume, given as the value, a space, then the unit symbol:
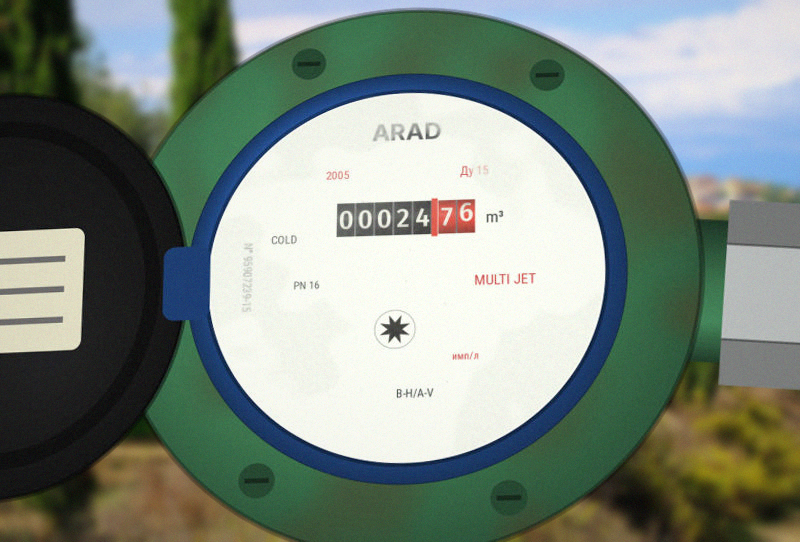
24.76 m³
